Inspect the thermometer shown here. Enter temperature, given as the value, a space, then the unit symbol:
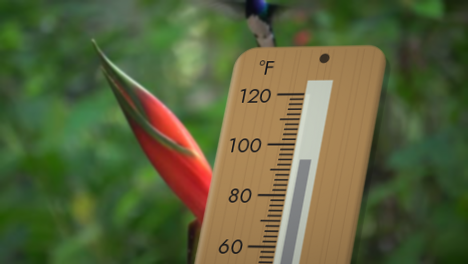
94 °F
